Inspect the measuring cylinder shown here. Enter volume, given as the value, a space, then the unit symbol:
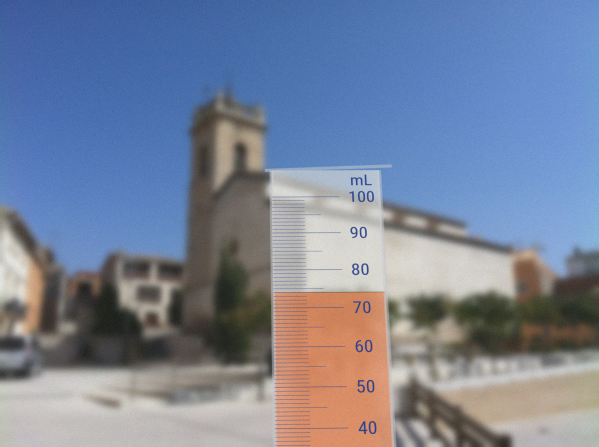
74 mL
